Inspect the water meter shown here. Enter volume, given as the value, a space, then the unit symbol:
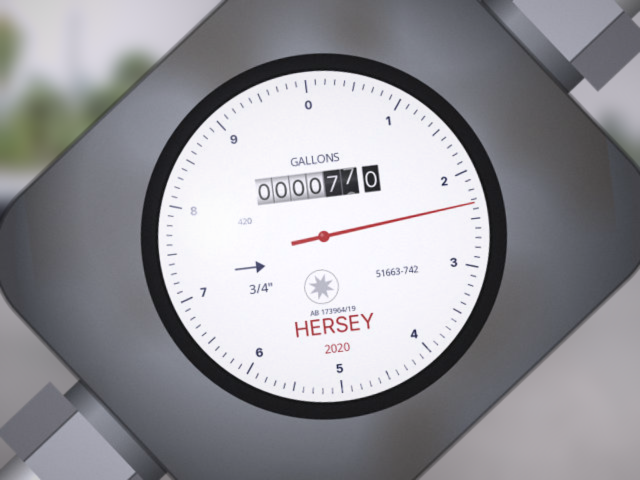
772.3 gal
